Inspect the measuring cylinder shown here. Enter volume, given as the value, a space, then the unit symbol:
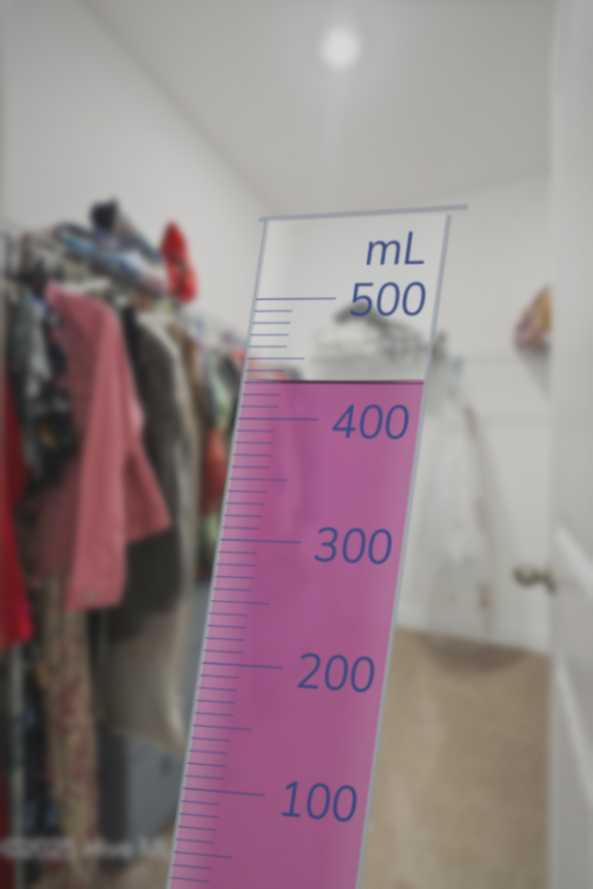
430 mL
